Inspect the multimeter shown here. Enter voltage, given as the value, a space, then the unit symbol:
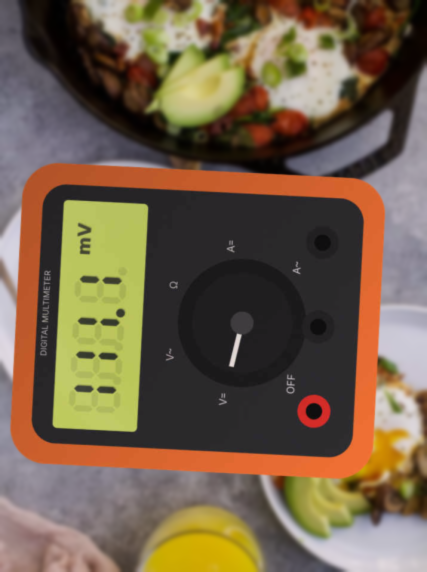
111.1 mV
